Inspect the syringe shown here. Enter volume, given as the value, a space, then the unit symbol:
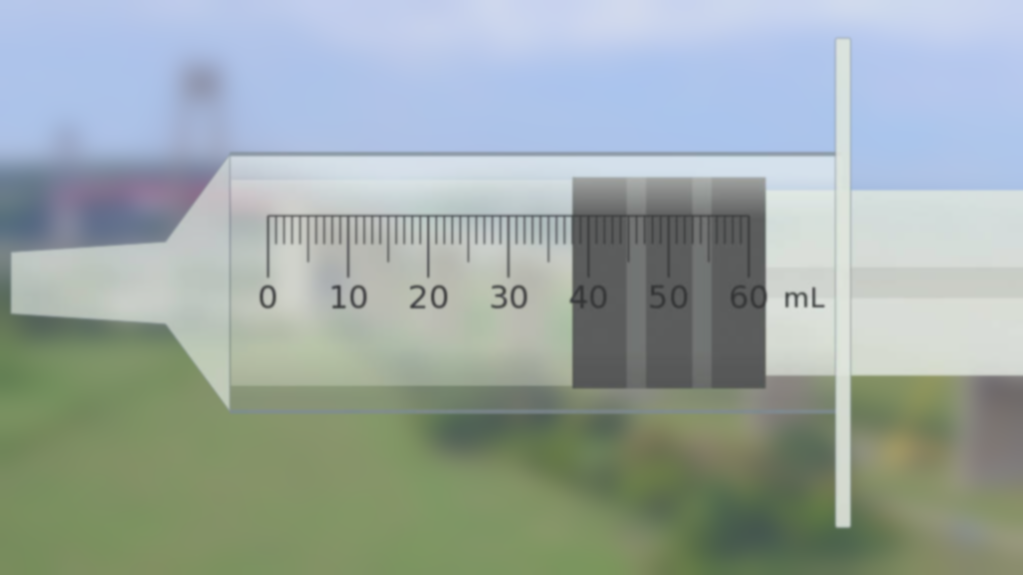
38 mL
